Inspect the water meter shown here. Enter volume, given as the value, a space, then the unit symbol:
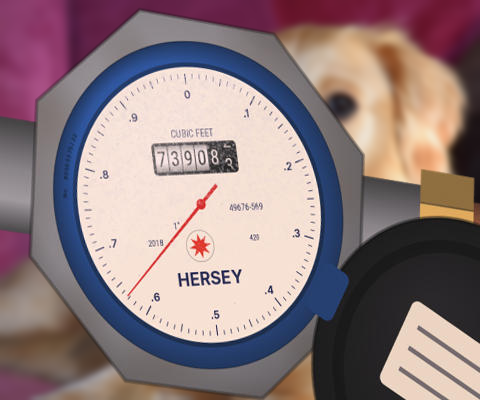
739082.63 ft³
